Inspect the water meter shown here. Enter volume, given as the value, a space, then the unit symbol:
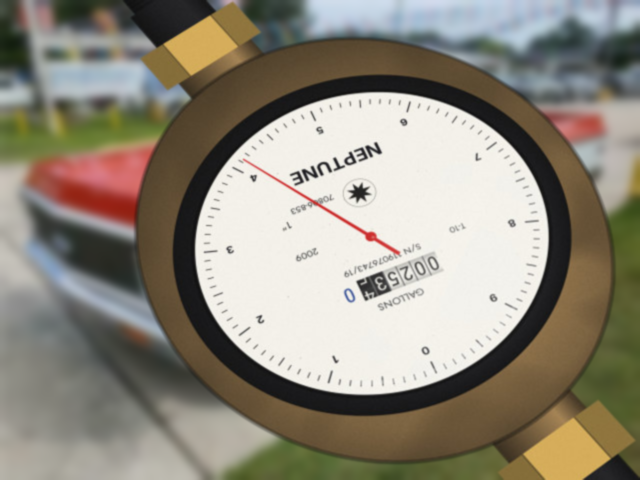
25344.1 gal
